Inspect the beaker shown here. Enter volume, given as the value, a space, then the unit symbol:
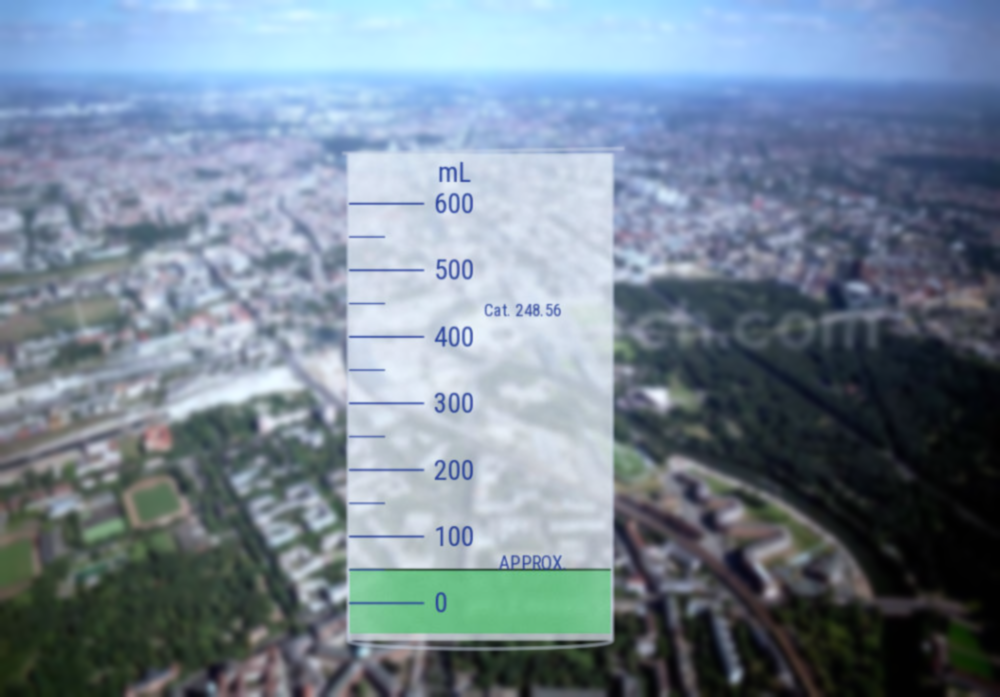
50 mL
